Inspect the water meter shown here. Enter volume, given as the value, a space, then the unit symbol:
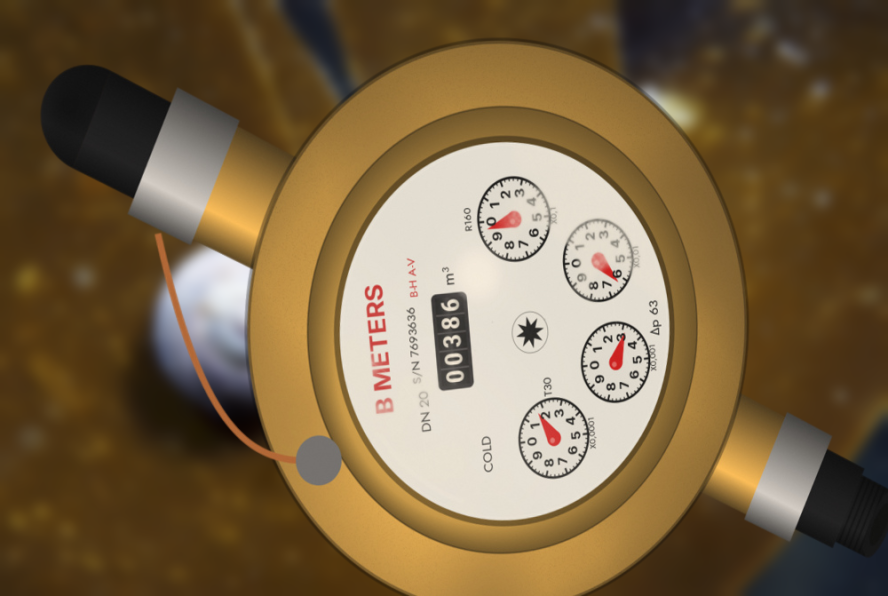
385.9631 m³
